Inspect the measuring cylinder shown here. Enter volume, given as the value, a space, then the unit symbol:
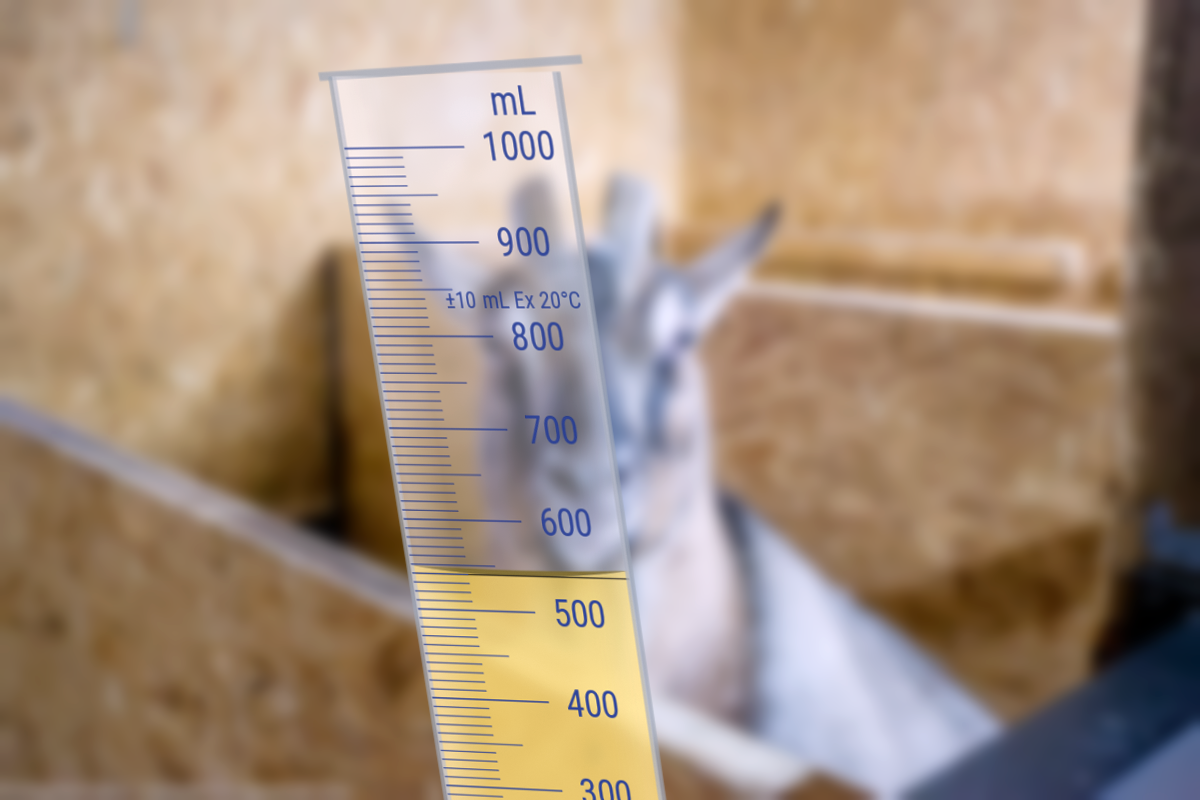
540 mL
